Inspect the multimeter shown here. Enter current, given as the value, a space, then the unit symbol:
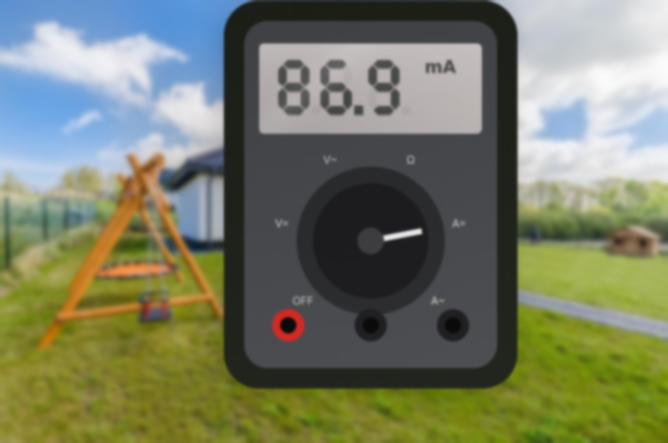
86.9 mA
